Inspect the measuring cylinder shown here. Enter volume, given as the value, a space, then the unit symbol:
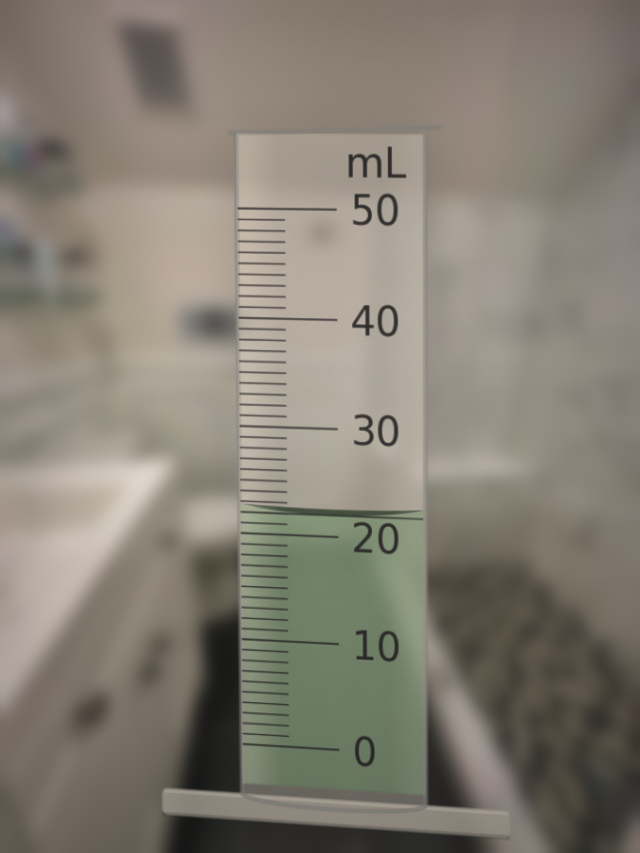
22 mL
